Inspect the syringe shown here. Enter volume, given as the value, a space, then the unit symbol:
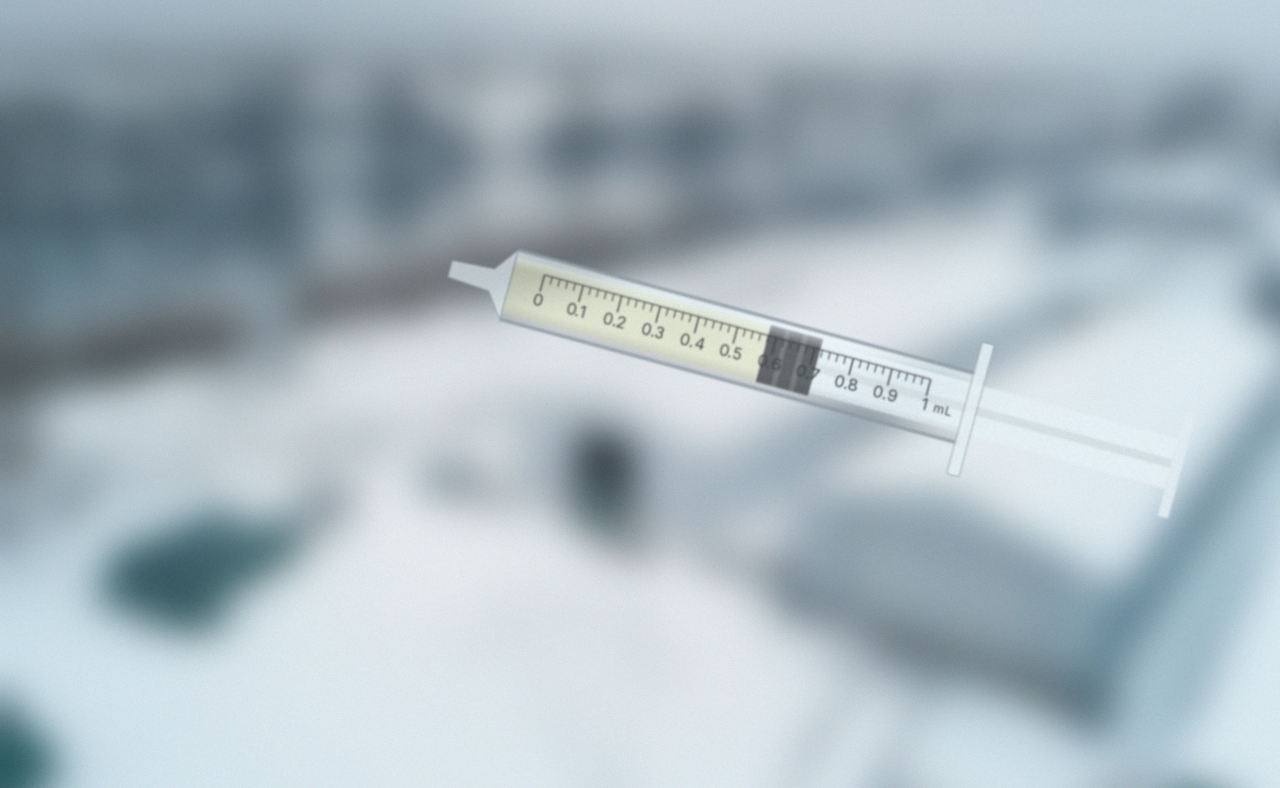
0.58 mL
